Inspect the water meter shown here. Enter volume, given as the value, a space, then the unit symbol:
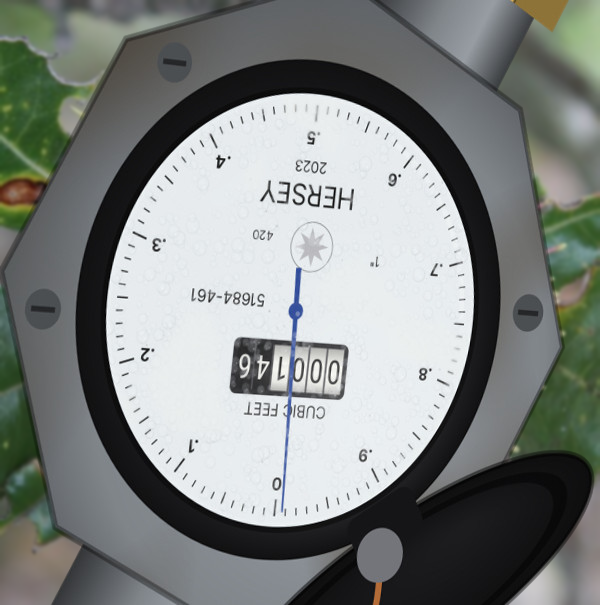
145.99 ft³
